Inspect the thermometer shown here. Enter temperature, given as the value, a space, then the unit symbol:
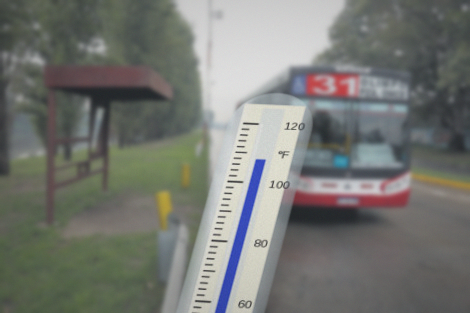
108 °F
